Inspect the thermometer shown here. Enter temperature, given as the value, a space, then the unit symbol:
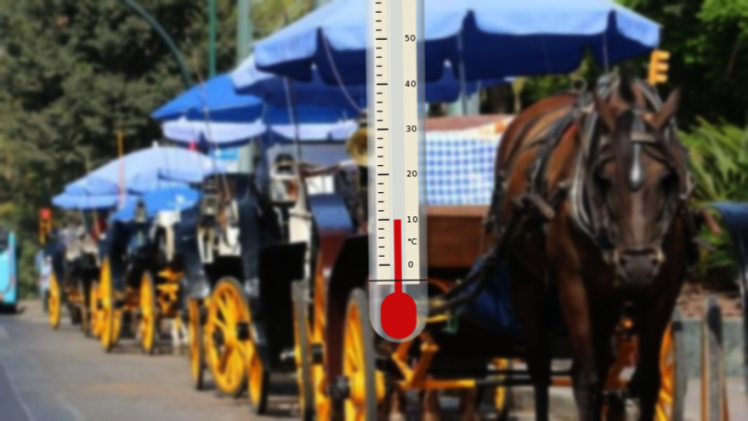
10 °C
